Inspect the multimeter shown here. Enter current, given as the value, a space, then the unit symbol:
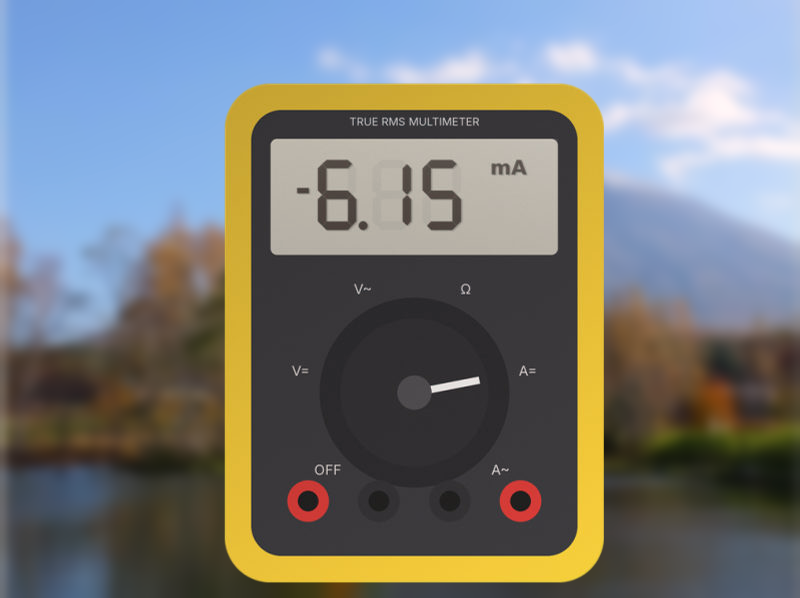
-6.15 mA
